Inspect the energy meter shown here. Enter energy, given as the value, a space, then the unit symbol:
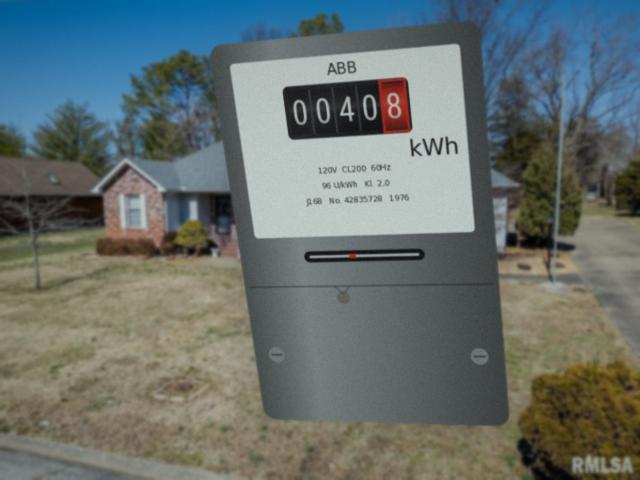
40.8 kWh
